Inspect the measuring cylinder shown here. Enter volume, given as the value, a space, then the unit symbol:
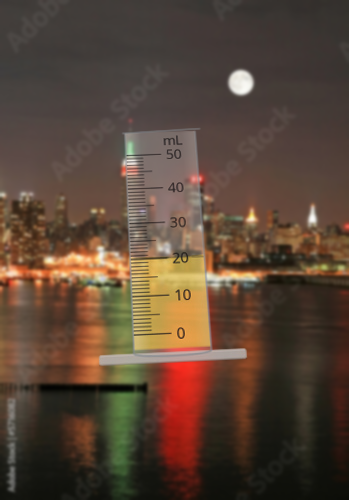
20 mL
